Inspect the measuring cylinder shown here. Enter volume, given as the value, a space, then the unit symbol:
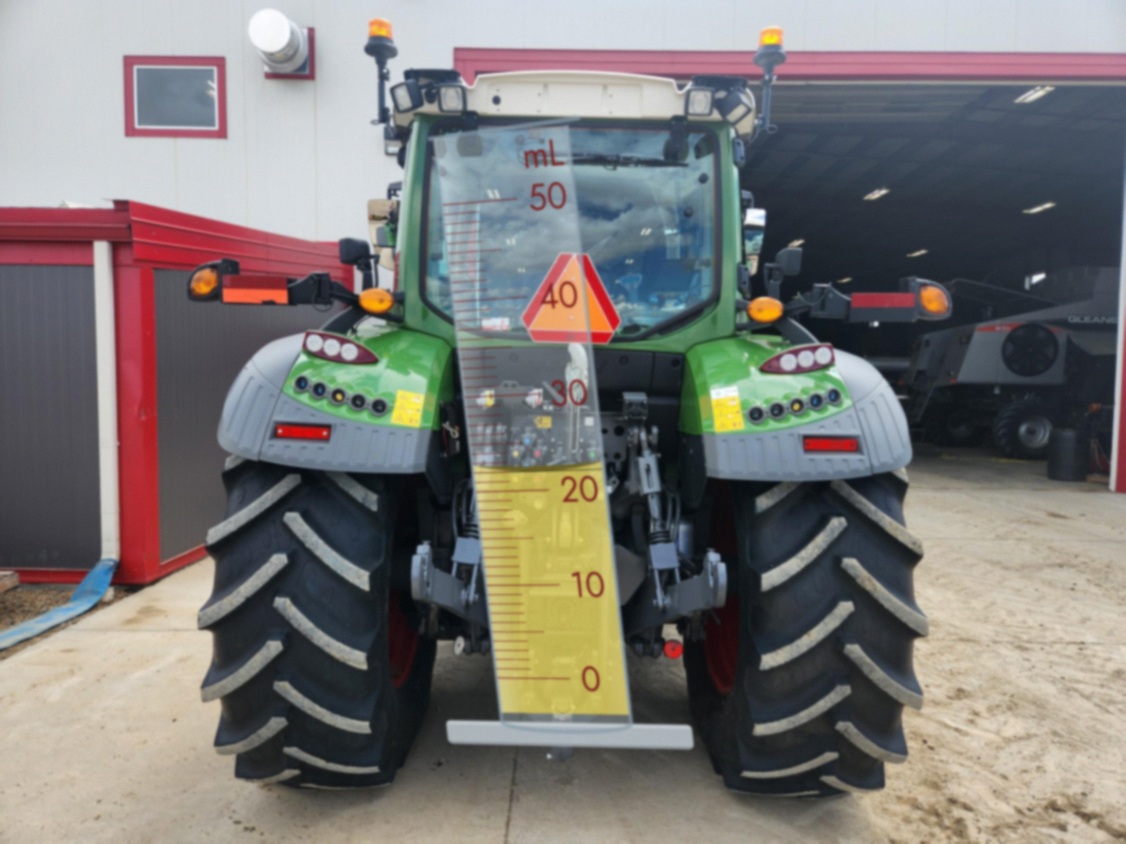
22 mL
